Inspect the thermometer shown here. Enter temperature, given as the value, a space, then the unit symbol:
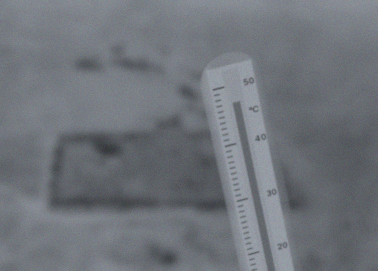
47 °C
